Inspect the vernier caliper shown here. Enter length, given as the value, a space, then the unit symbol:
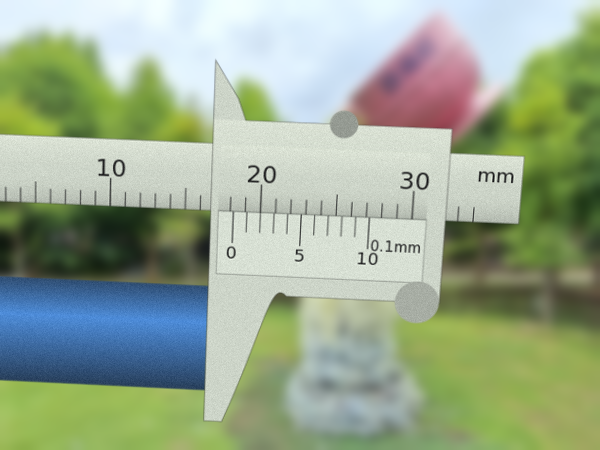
18.2 mm
